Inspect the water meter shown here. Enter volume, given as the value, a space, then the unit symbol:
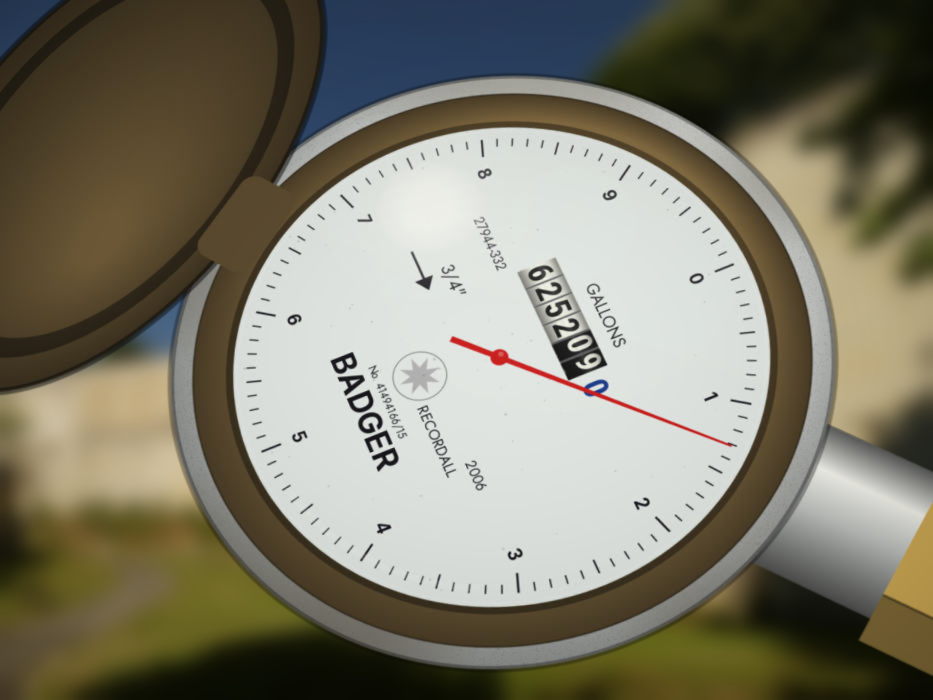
6252091.3 gal
